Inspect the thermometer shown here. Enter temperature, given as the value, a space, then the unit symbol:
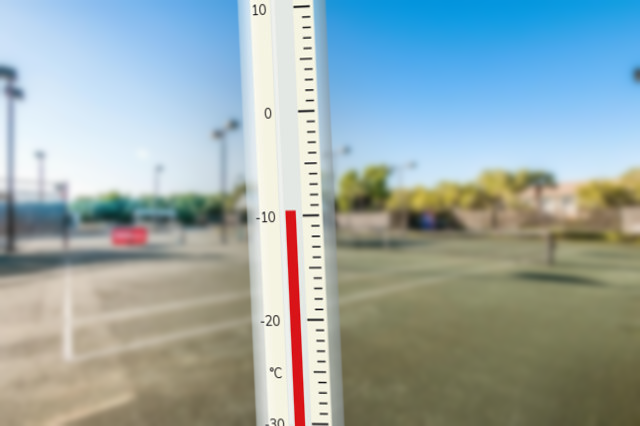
-9.5 °C
